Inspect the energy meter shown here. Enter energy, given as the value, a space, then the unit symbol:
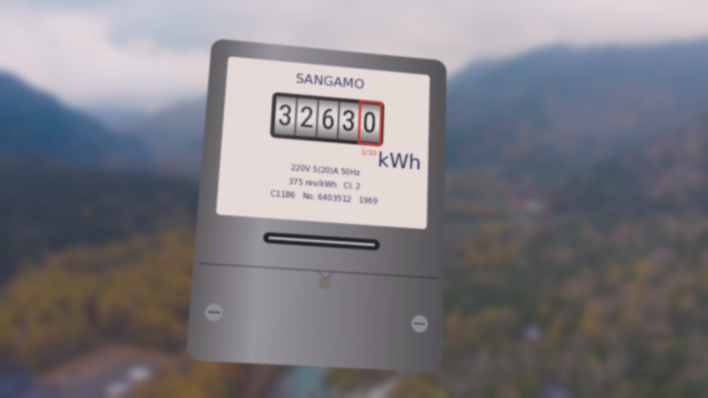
3263.0 kWh
